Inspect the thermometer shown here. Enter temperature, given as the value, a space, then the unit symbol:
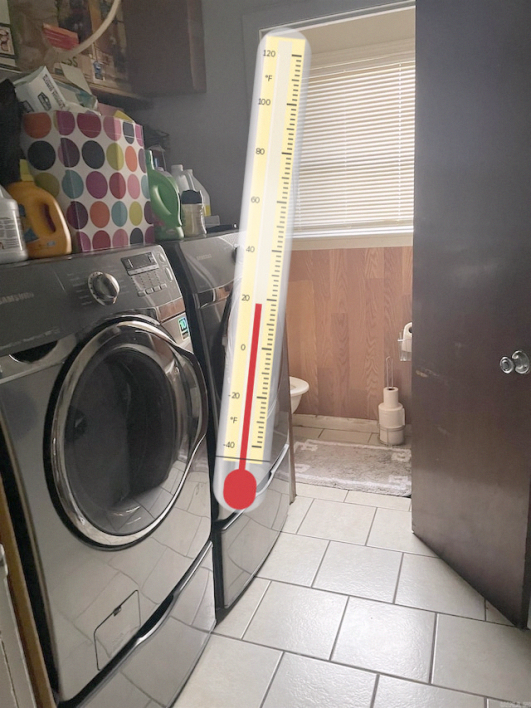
18 °F
